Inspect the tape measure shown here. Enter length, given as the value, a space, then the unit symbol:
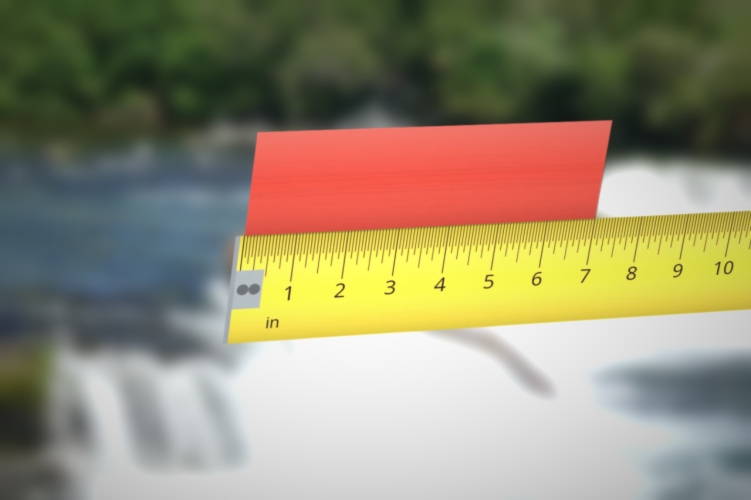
7 in
